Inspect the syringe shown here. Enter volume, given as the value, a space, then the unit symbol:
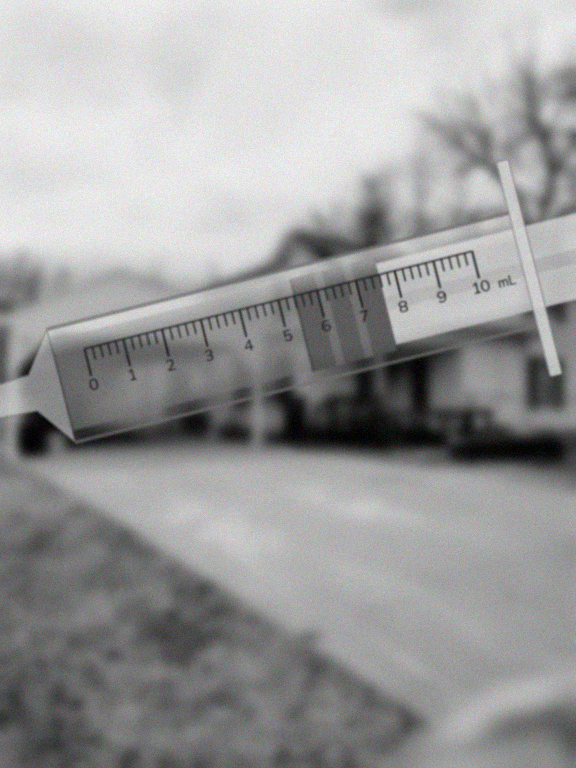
5.4 mL
